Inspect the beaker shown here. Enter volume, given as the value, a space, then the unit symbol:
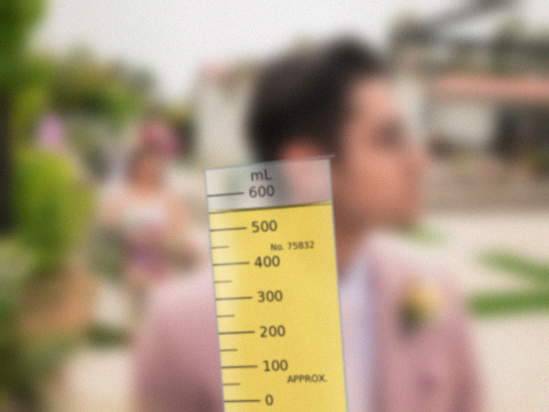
550 mL
